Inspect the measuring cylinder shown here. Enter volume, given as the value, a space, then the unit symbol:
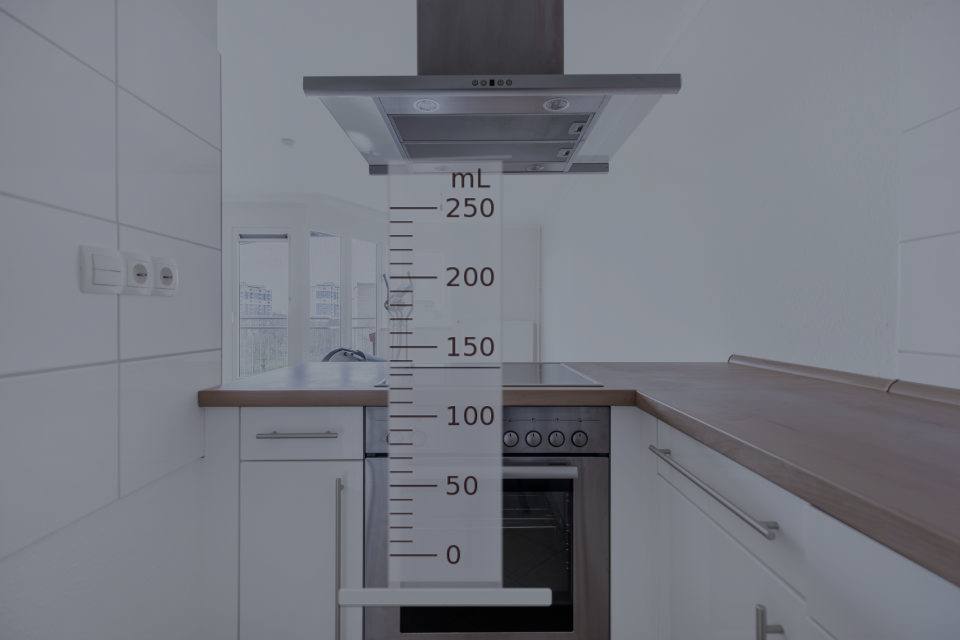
135 mL
